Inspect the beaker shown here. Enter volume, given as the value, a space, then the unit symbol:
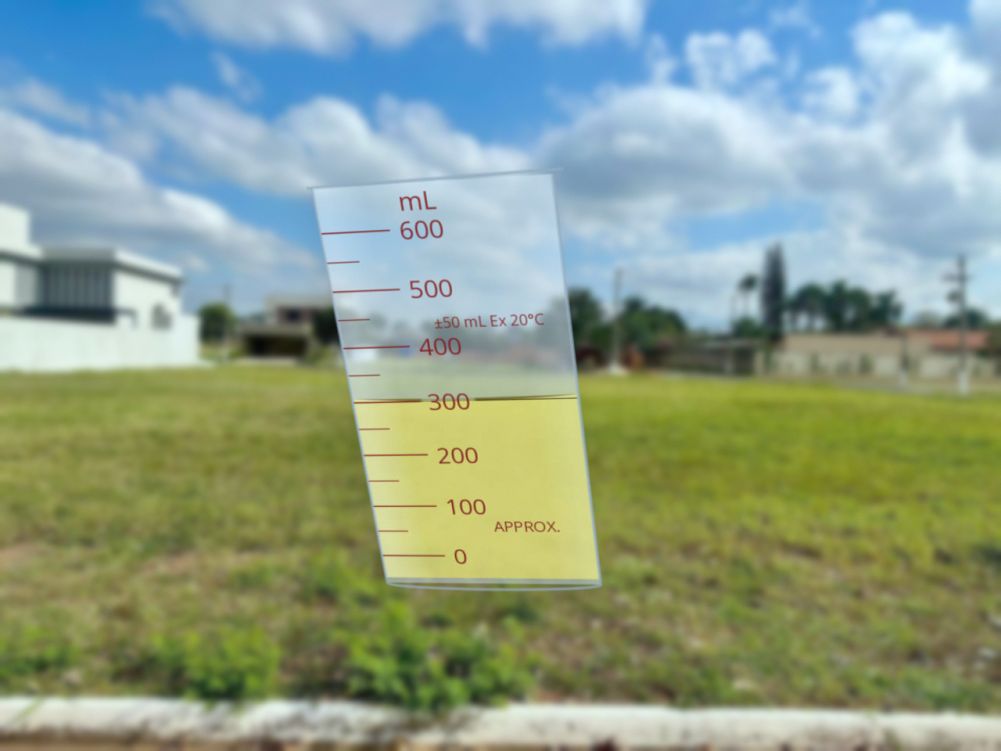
300 mL
